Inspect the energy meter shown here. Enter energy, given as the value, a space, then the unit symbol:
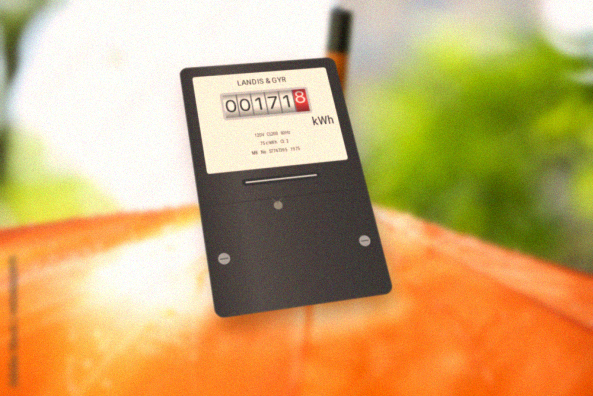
171.8 kWh
